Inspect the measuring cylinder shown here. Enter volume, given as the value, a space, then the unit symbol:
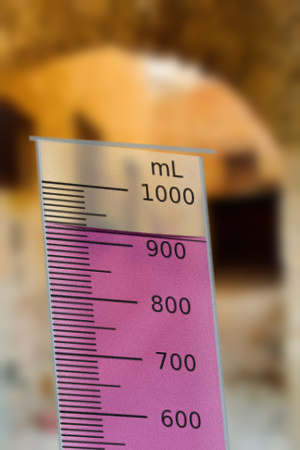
920 mL
